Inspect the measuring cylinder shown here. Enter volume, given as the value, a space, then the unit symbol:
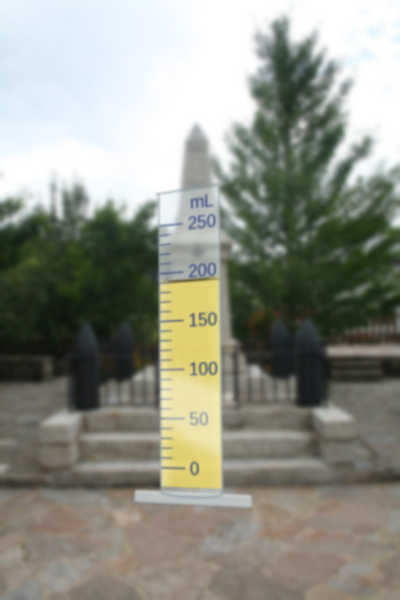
190 mL
